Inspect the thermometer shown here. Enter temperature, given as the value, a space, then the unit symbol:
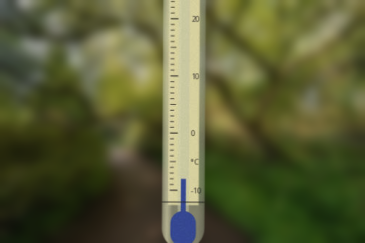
-8 °C
